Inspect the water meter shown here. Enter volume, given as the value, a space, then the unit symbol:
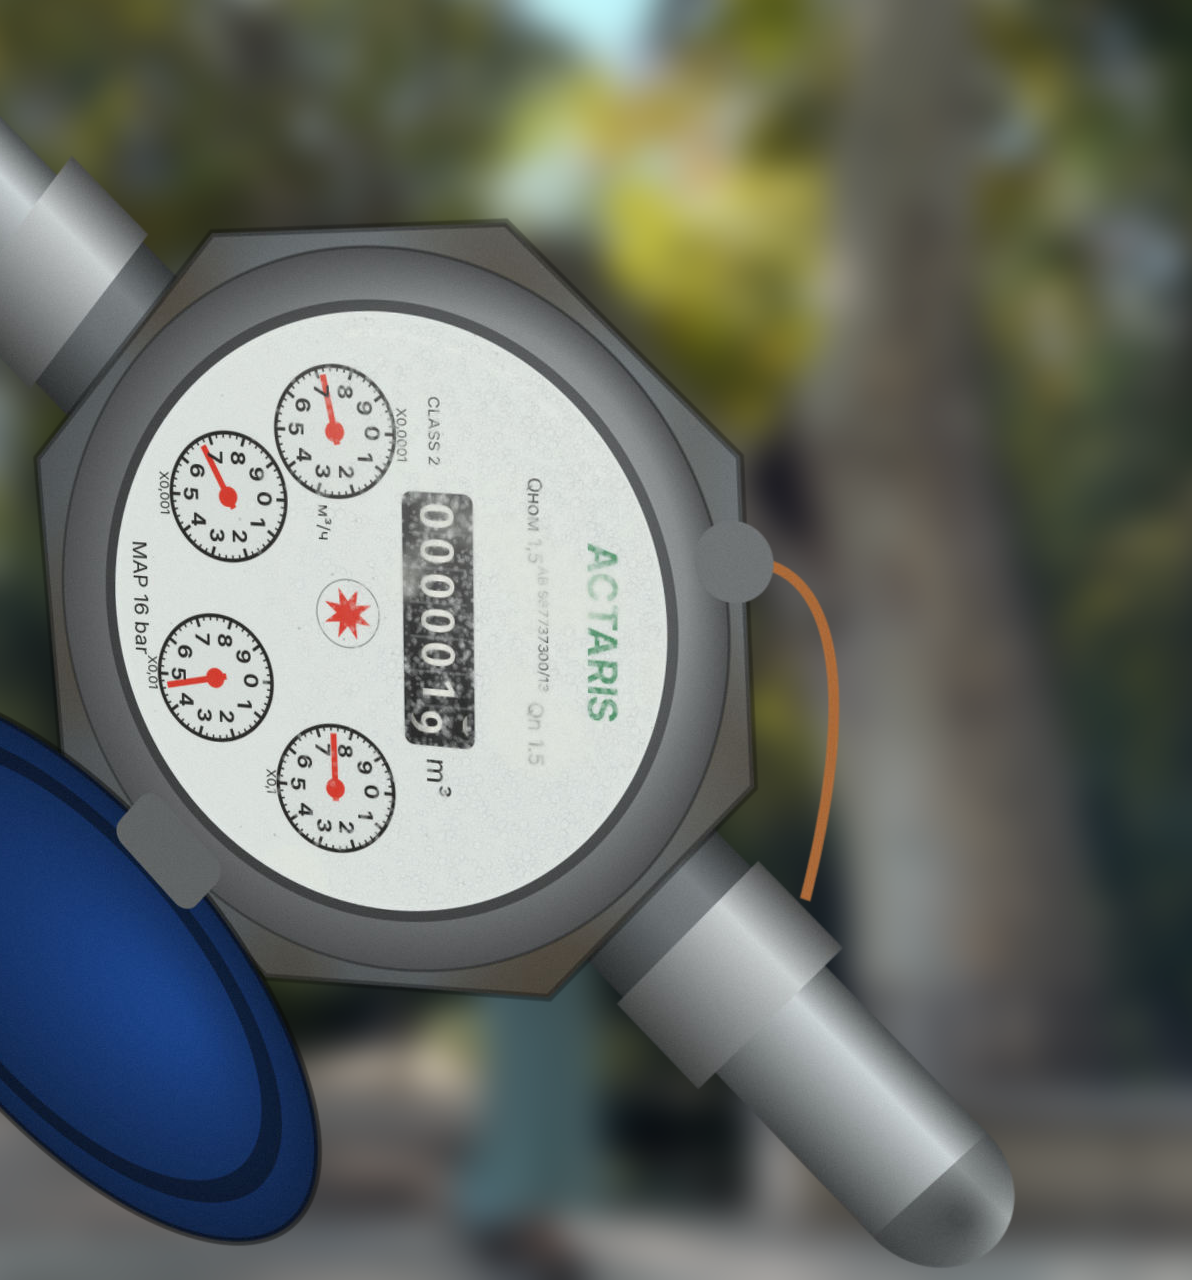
18.7467 m³
